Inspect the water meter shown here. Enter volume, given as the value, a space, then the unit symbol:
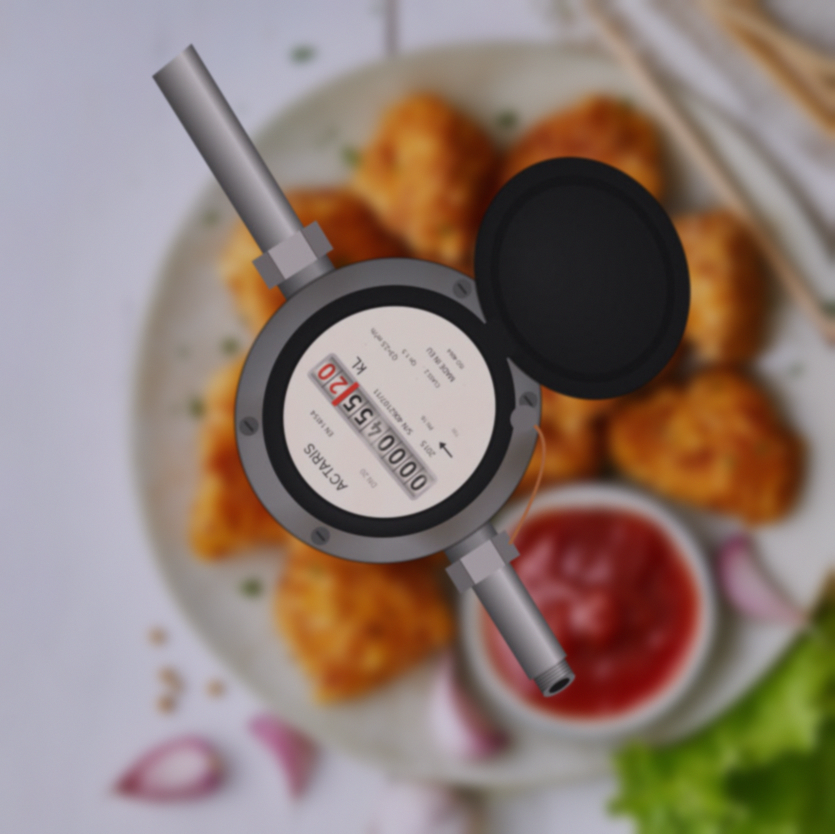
455.20 kL
